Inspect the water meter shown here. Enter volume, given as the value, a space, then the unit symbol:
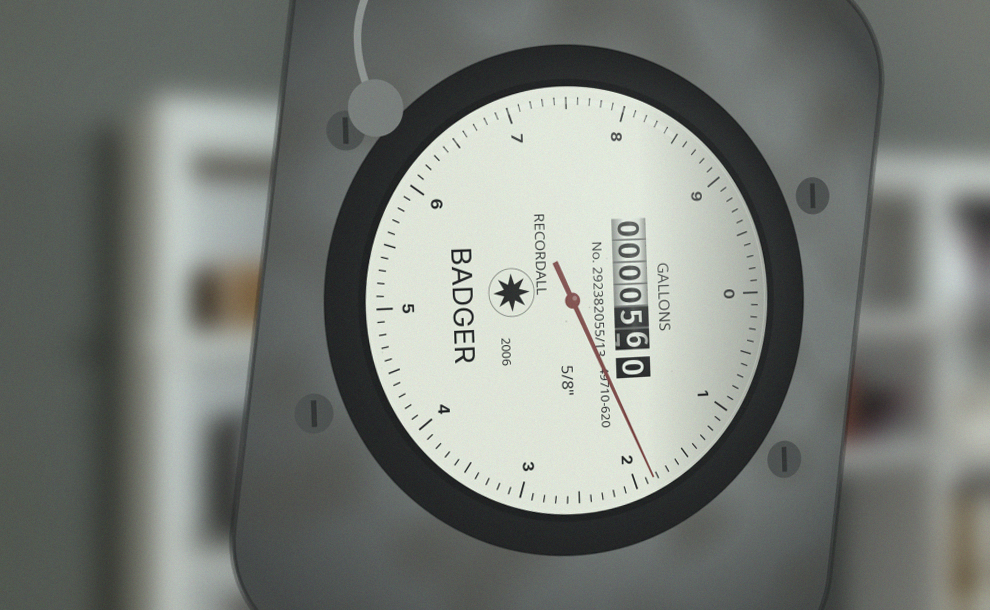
561.8 gal
